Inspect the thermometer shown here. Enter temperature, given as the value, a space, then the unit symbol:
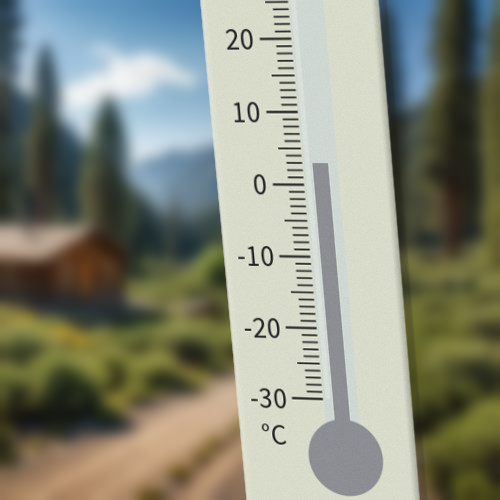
3 °C
